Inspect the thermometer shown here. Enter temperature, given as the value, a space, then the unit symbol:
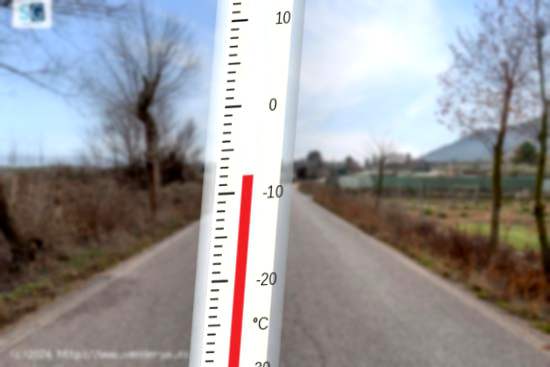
-8 °C
